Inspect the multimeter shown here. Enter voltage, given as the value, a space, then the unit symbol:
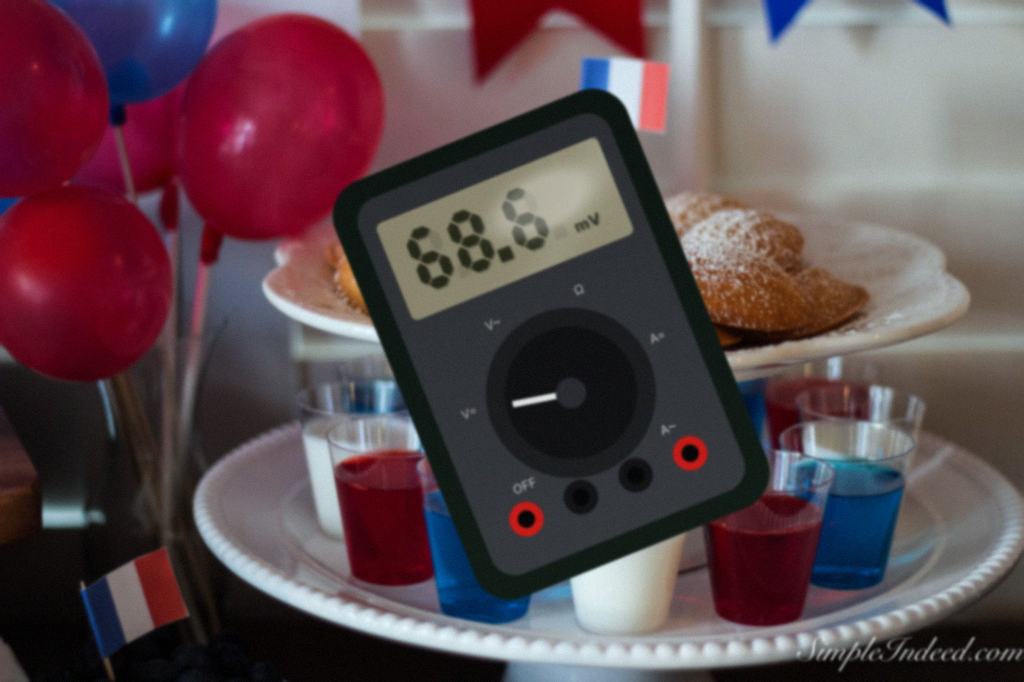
68.6 mV
